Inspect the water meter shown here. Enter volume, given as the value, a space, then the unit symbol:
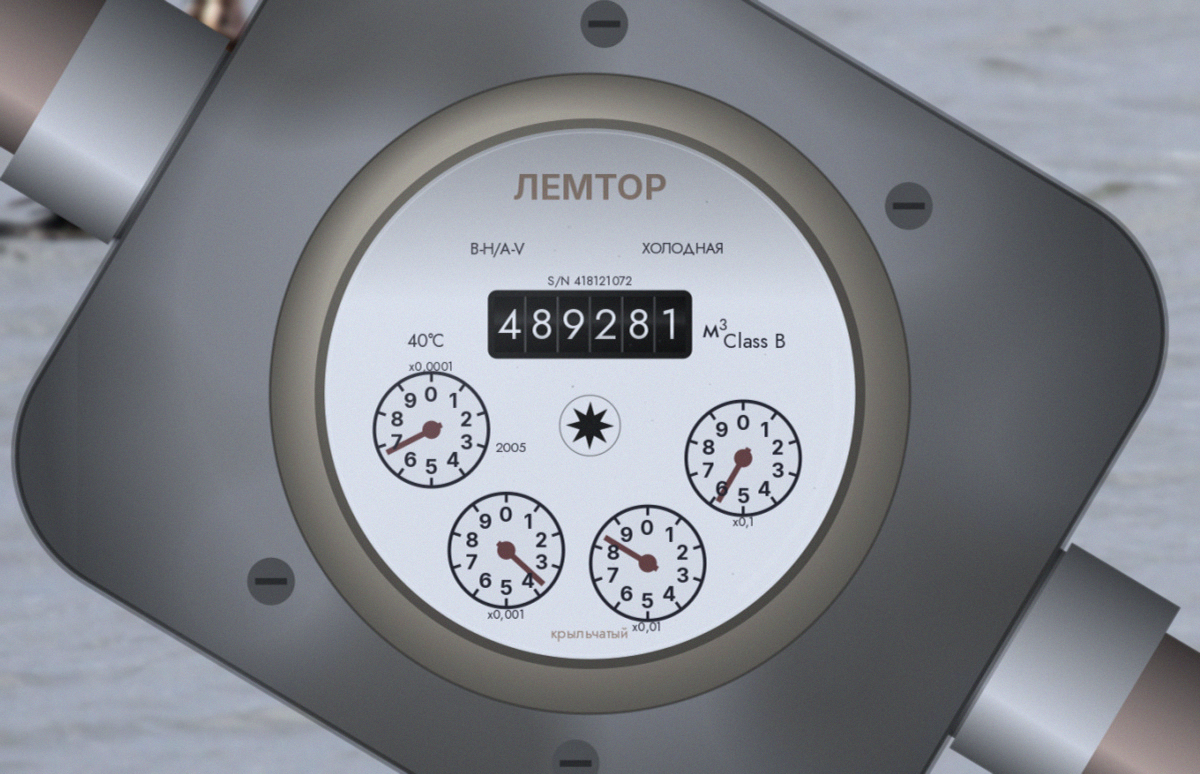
489281.5836 m³
